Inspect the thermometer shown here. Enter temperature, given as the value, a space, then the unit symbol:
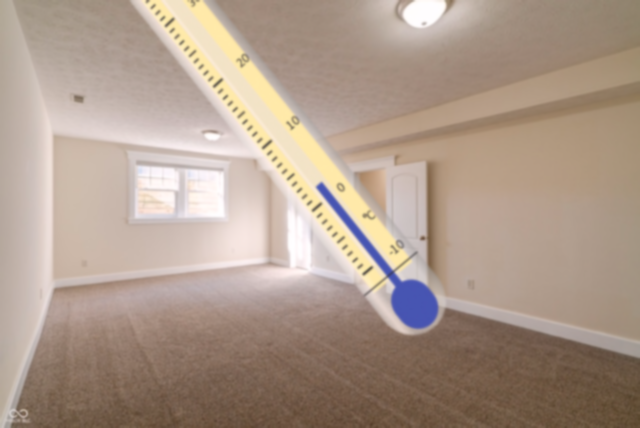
2 °C
